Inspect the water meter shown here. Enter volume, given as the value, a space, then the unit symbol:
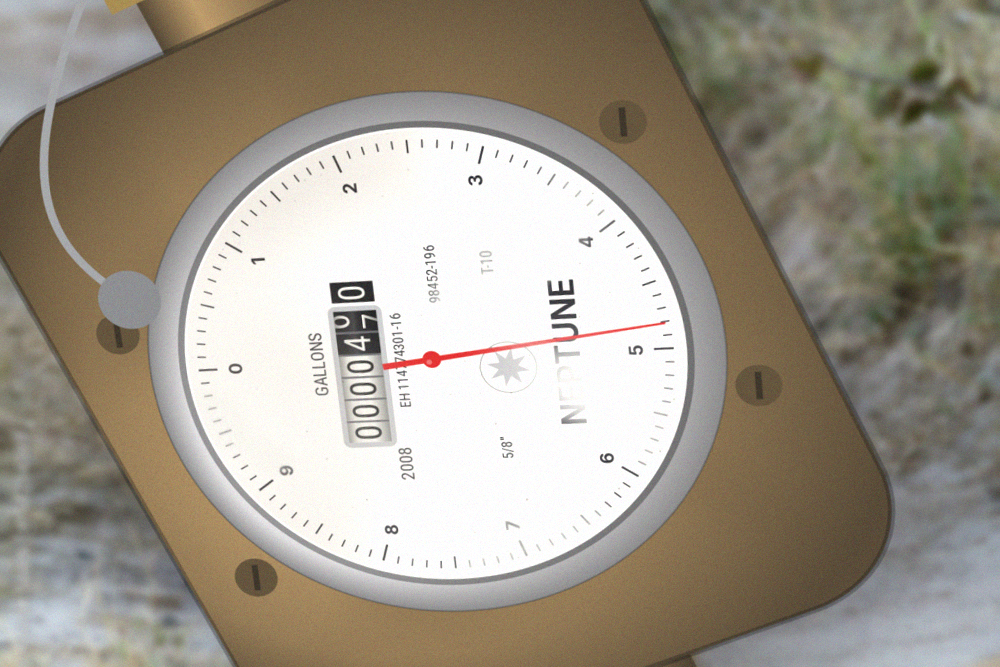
464.8 gal
